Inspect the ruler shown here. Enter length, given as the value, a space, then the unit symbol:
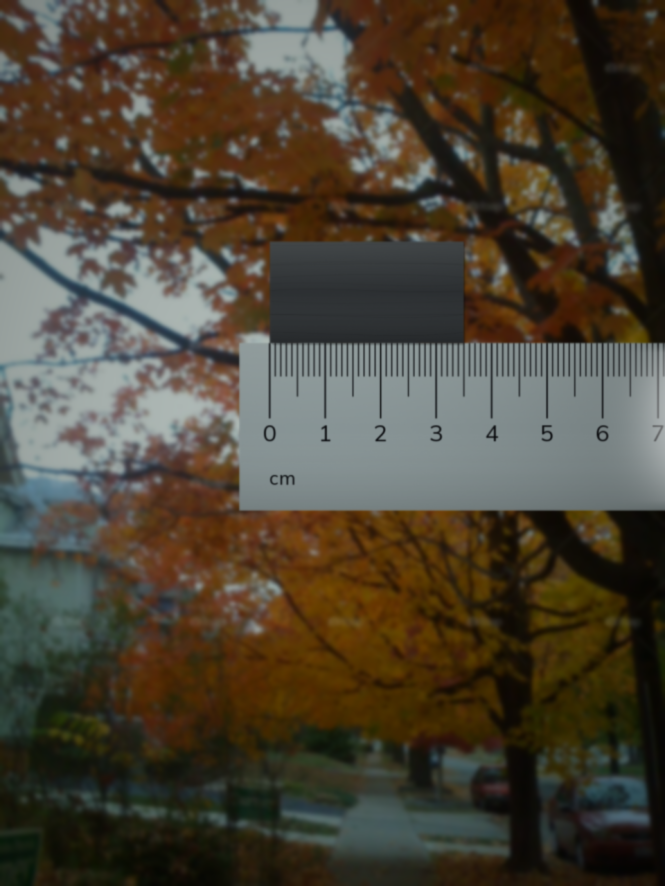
3.5 cm
